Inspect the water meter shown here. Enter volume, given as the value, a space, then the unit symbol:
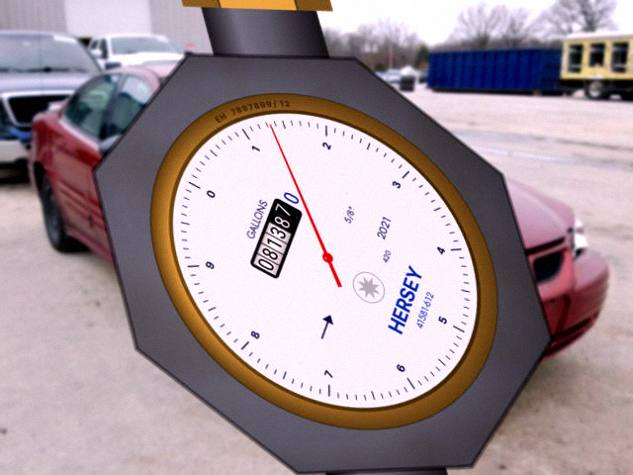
813871.3 gal
